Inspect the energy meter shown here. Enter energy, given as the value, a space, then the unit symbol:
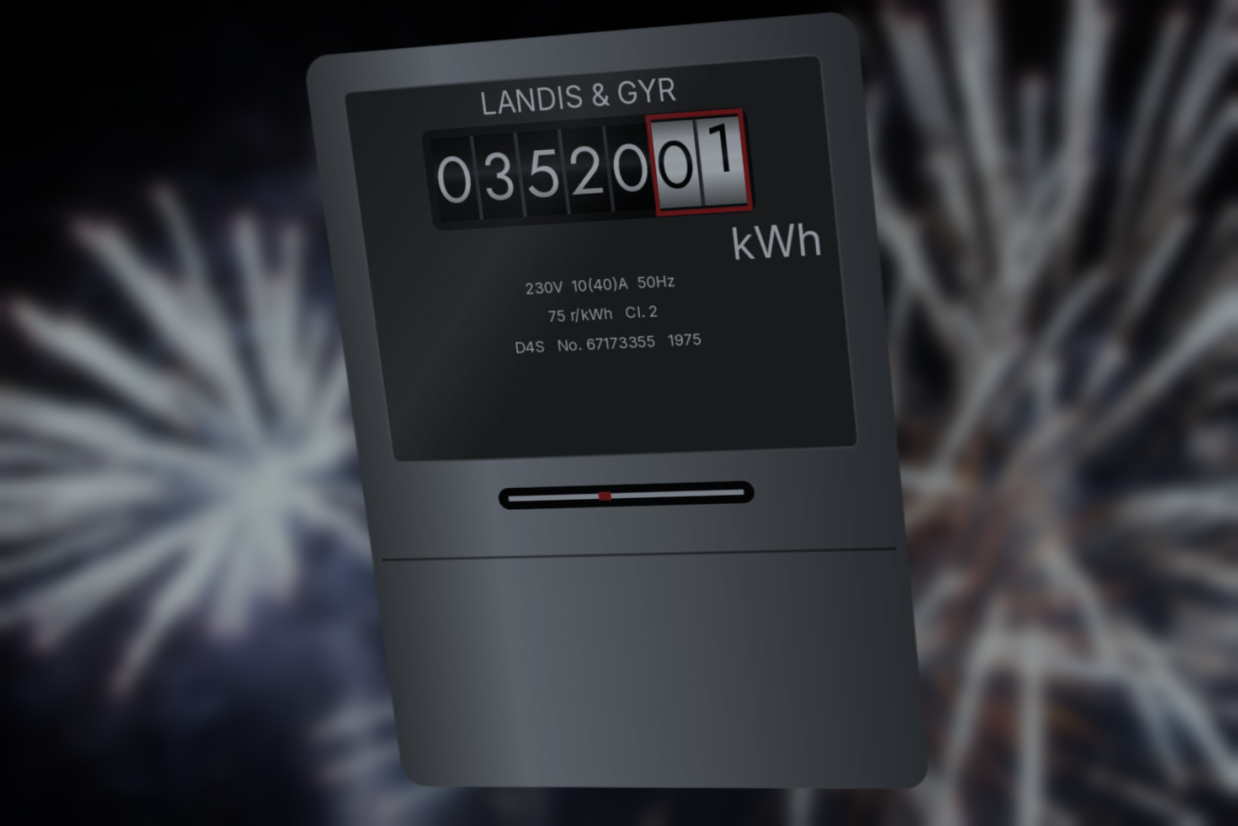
3520.01 kWh
